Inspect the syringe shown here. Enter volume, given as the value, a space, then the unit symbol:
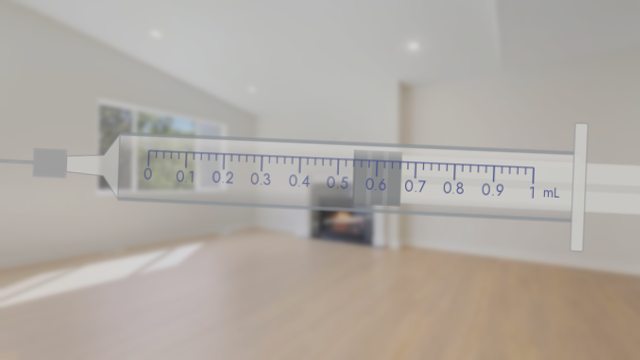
0.54 mL
